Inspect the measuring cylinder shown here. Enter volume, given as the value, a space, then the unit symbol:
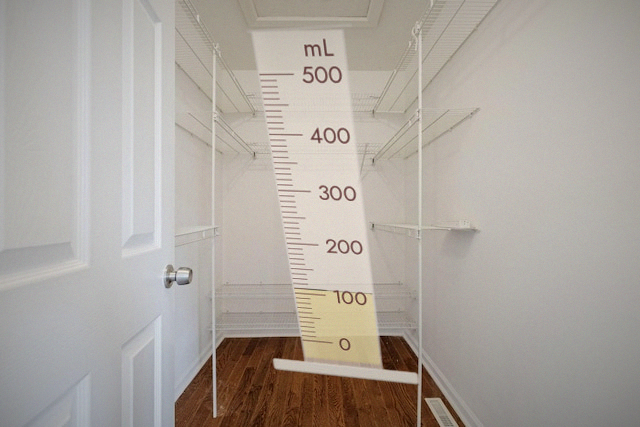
110 mL
